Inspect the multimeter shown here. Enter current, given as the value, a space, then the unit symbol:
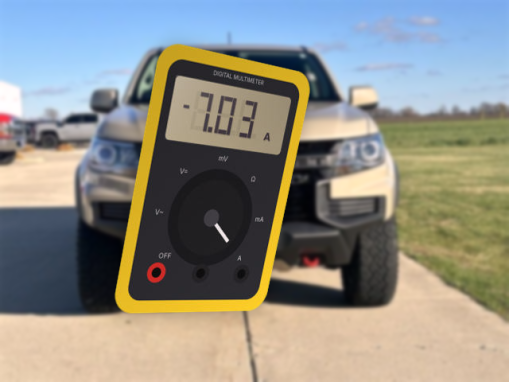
-7.03 A
